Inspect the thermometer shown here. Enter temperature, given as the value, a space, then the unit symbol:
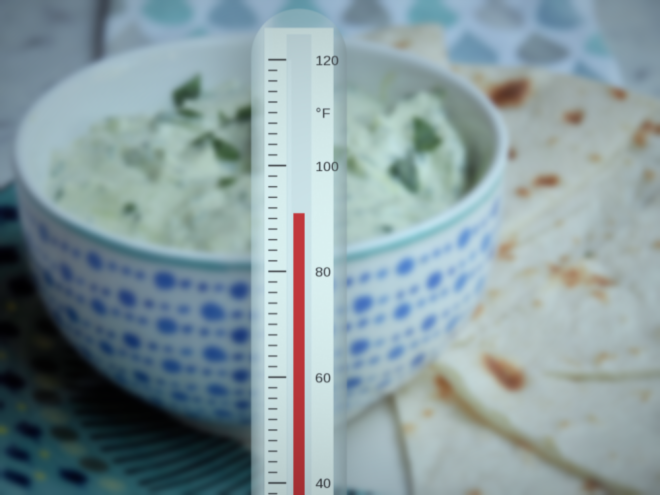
91 °F
